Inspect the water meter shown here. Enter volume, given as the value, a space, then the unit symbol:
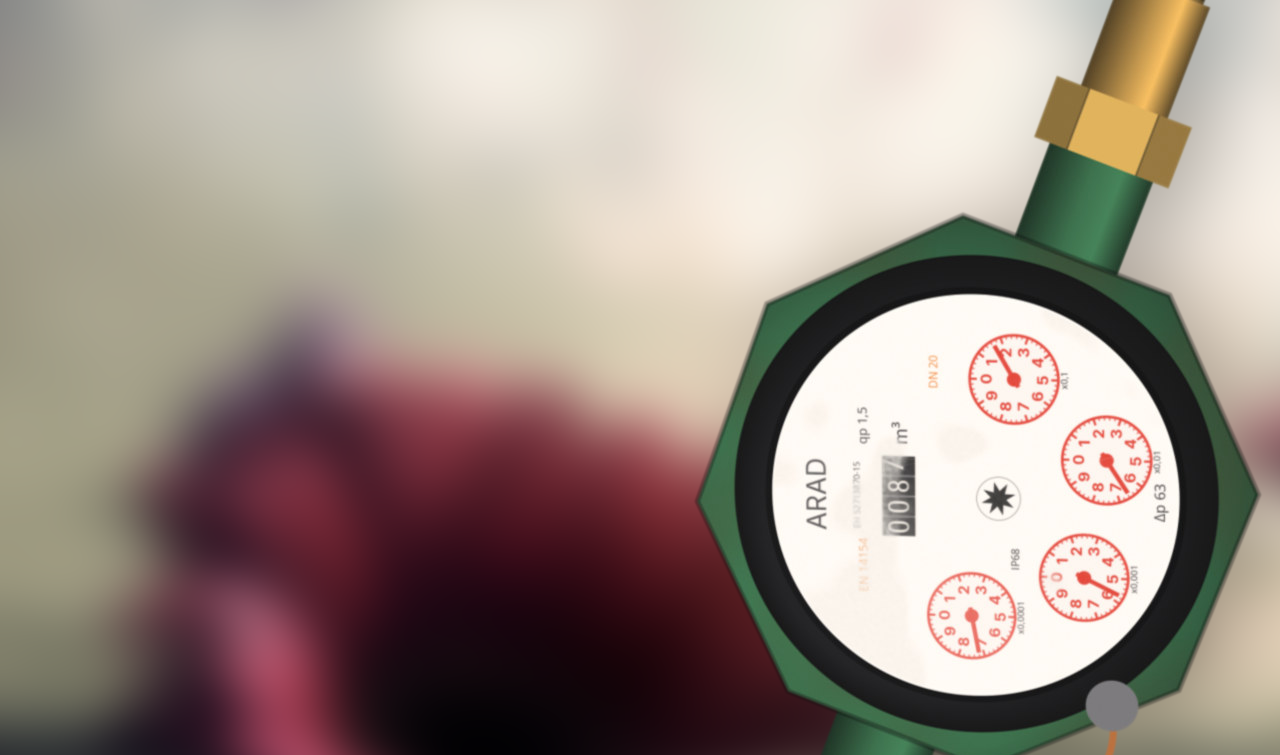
87.1657 m³
